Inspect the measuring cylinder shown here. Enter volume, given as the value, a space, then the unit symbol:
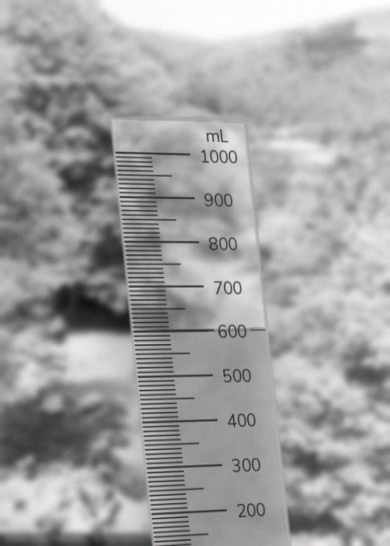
600 mL
